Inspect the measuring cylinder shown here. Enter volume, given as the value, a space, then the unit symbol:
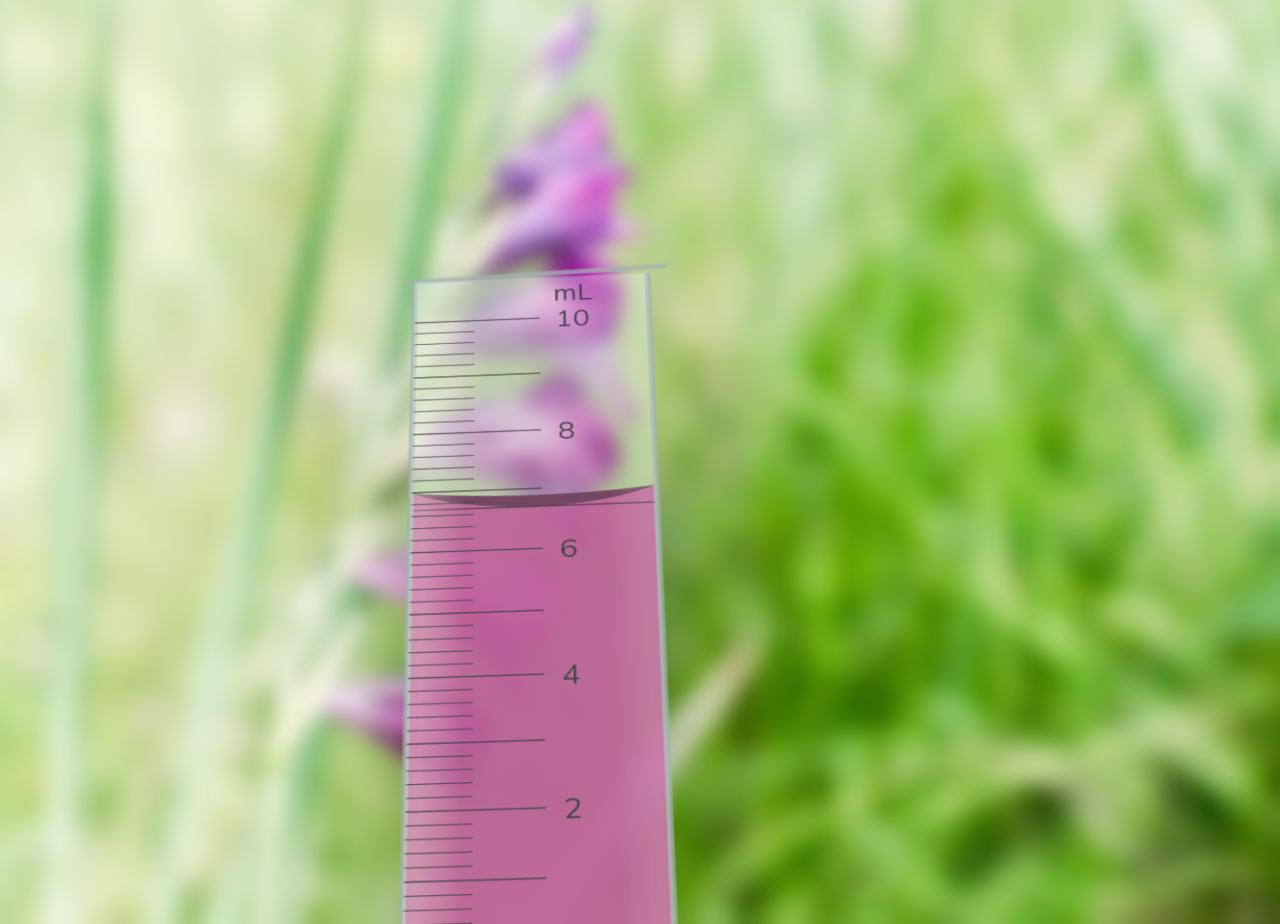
6.7 mL
